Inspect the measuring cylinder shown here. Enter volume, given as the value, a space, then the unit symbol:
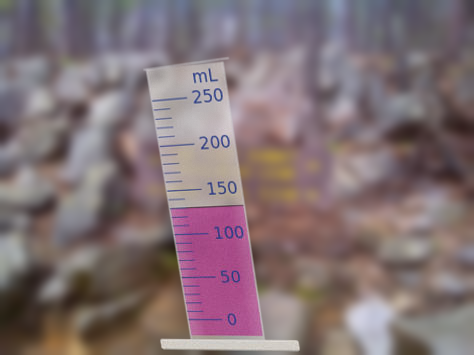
130 mL
